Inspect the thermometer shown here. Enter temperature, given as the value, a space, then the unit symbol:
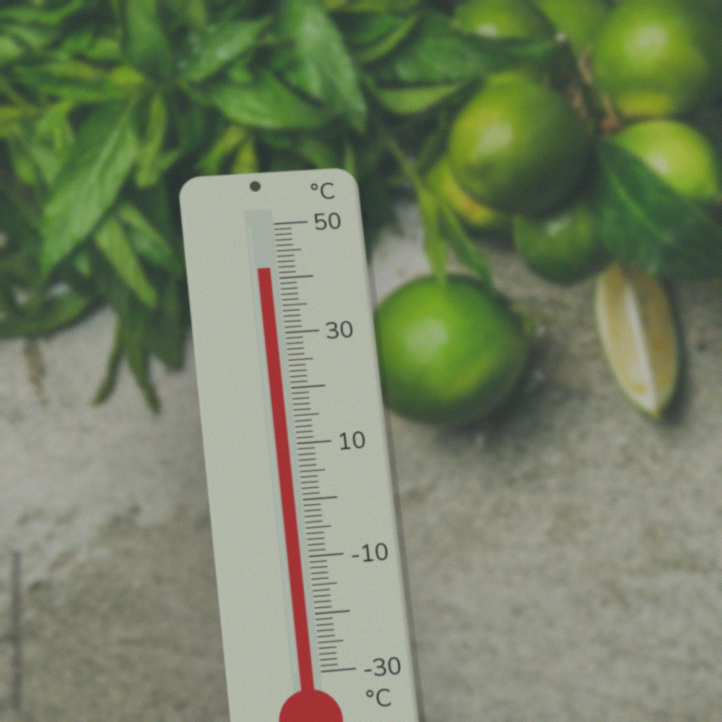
42 °C
